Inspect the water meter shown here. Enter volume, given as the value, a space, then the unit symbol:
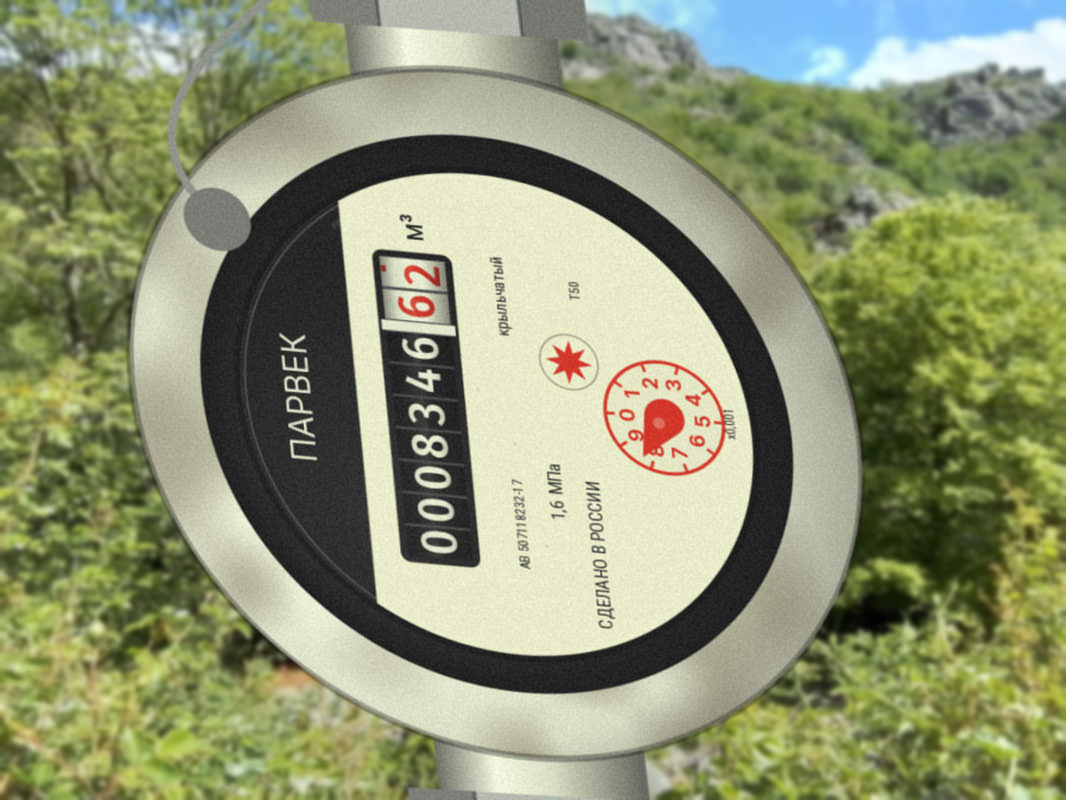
8346.618 m³
